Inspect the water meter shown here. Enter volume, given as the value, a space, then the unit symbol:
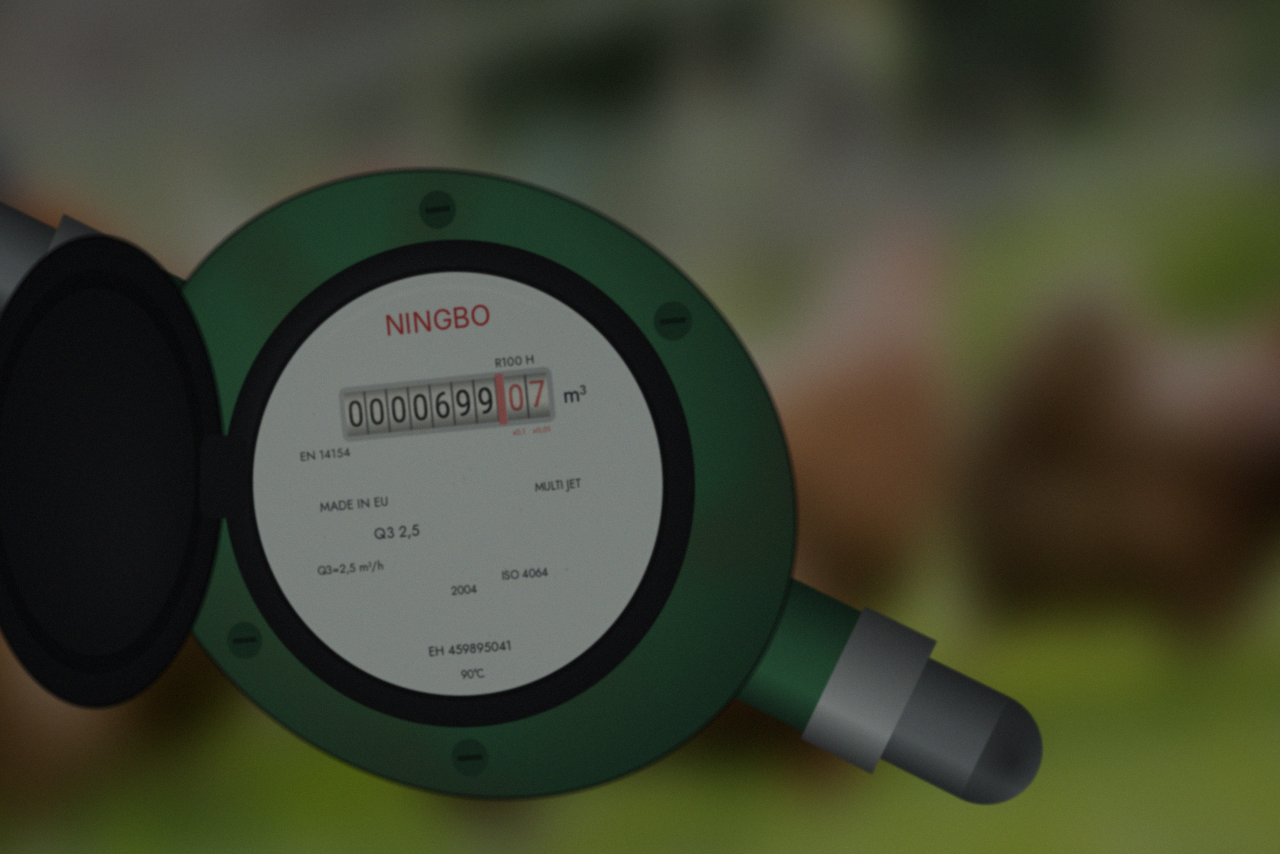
699.07 m³
